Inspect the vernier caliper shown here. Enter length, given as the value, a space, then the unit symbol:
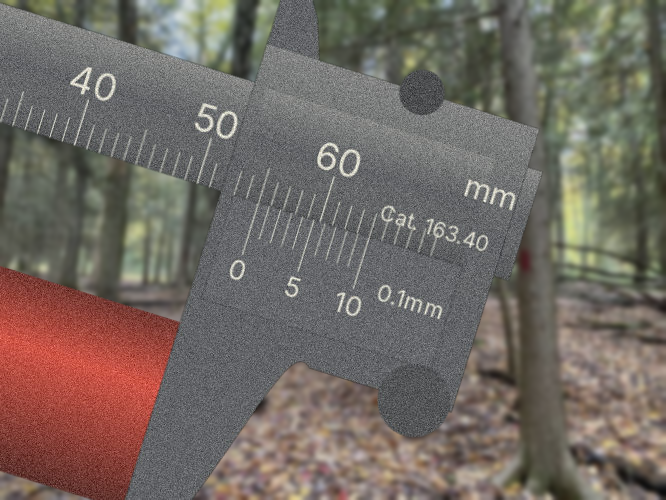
55.0 mm
